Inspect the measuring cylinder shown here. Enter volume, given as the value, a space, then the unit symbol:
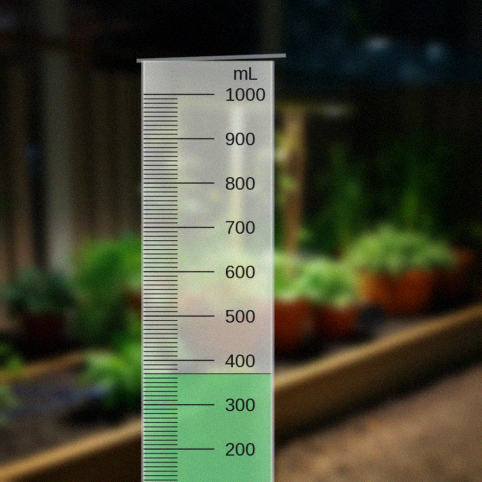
370 mL
